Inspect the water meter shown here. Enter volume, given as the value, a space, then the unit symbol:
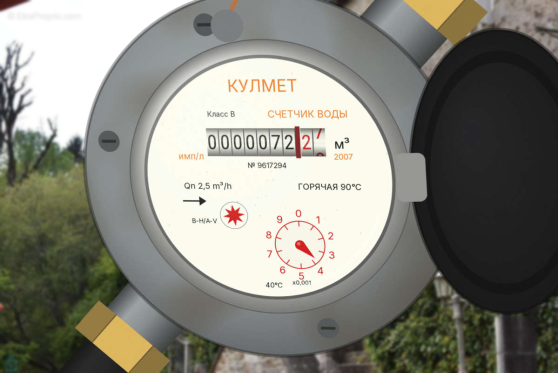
72.273 m³
